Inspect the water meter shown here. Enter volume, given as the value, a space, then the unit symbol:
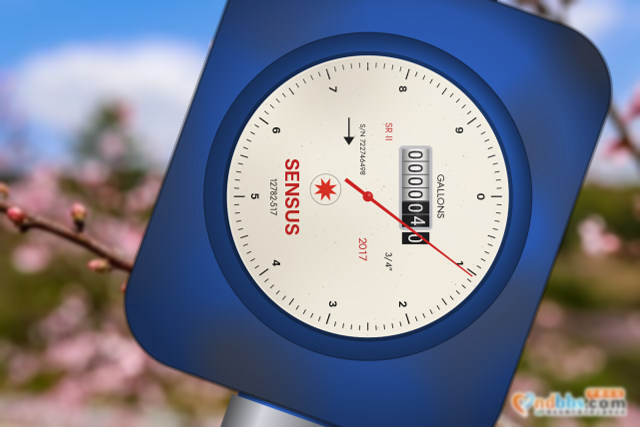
41.0 gal
